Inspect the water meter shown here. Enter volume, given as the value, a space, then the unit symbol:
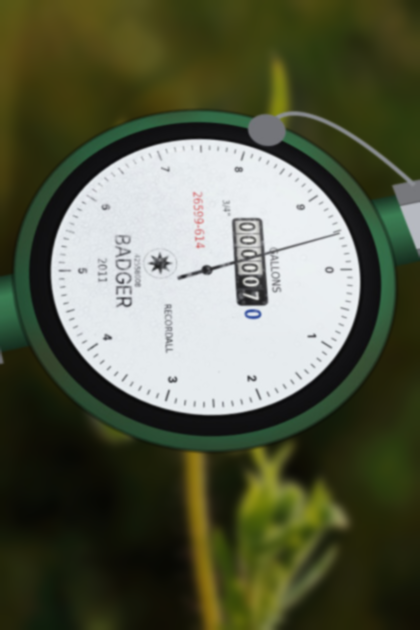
69.5 gal
